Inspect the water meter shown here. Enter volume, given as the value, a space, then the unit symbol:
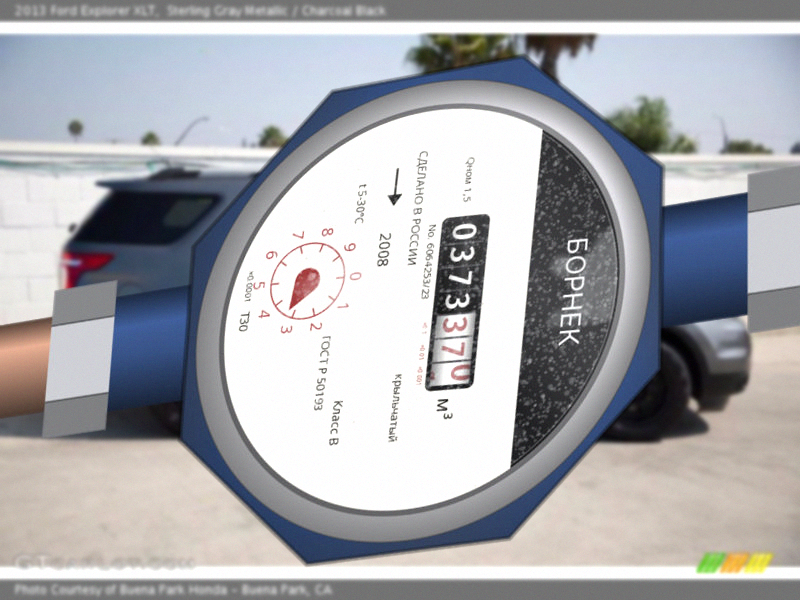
373.3703 m³
